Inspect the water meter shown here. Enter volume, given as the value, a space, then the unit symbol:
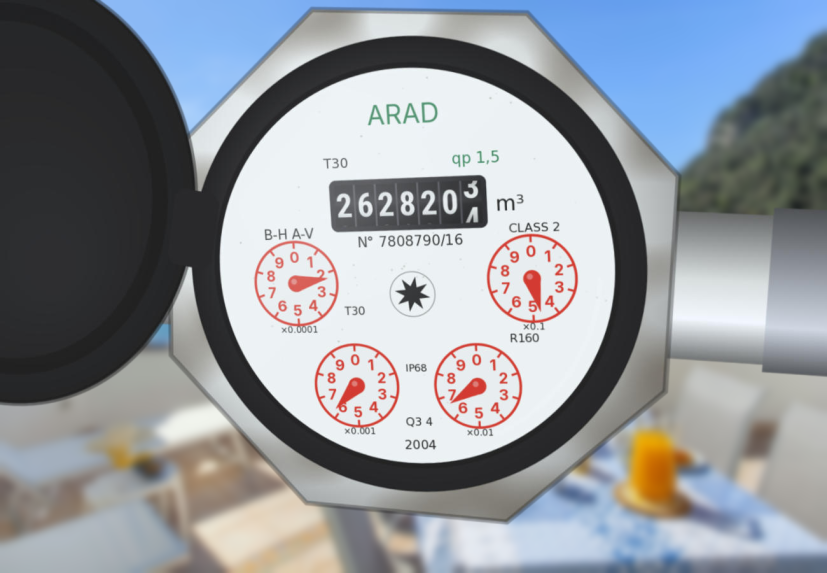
2628203.4662 m³
